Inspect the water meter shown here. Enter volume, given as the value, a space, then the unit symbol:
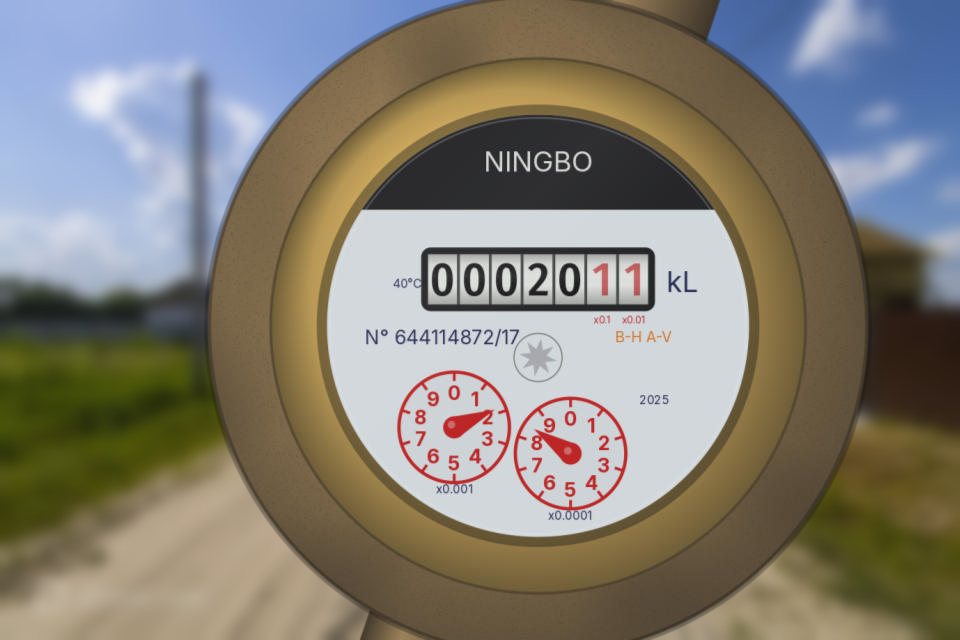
20.1118 kL
